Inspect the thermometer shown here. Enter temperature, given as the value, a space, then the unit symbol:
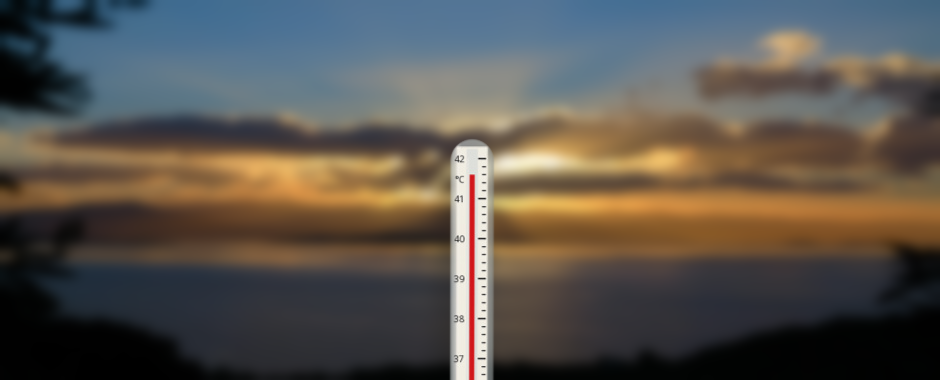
41.6 °C
